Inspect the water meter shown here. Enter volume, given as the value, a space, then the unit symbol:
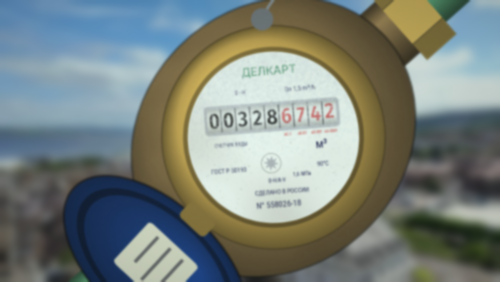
328.6742 m³
